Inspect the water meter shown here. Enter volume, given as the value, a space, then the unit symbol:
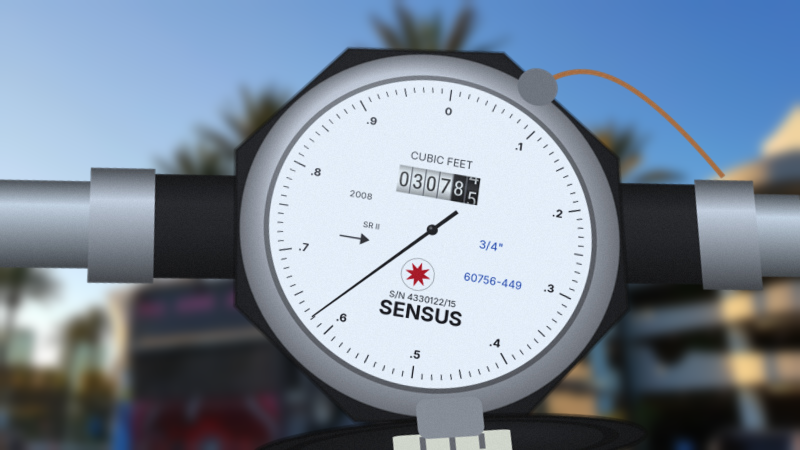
30784.62 ft³
